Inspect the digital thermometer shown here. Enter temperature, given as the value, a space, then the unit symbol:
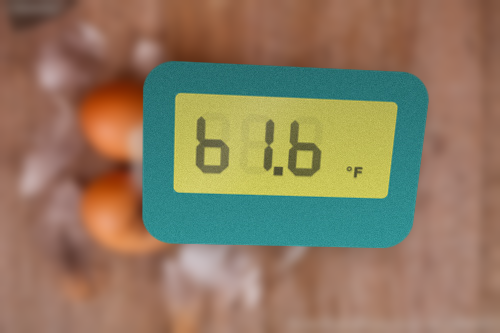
61.6 °F
